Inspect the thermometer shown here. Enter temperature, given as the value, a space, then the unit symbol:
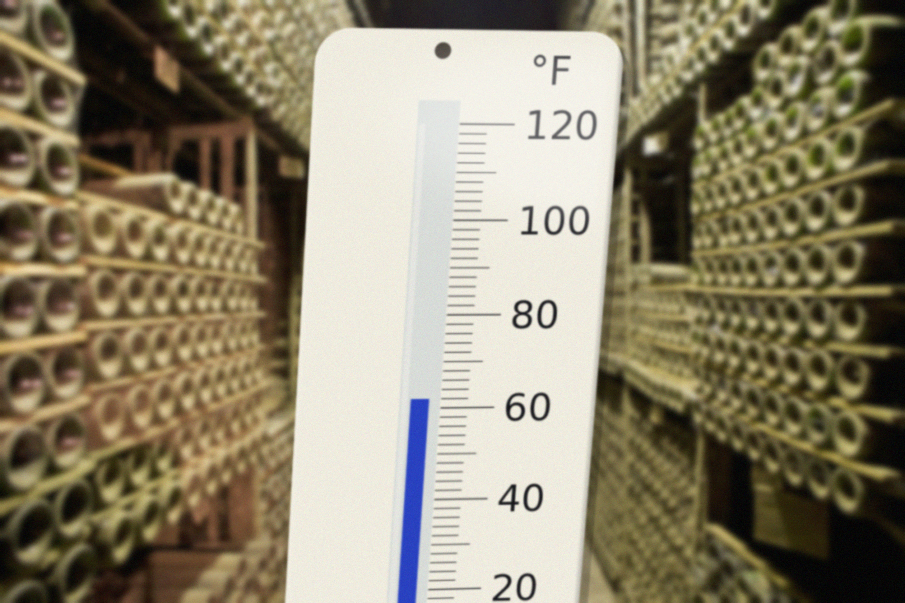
62 °F
